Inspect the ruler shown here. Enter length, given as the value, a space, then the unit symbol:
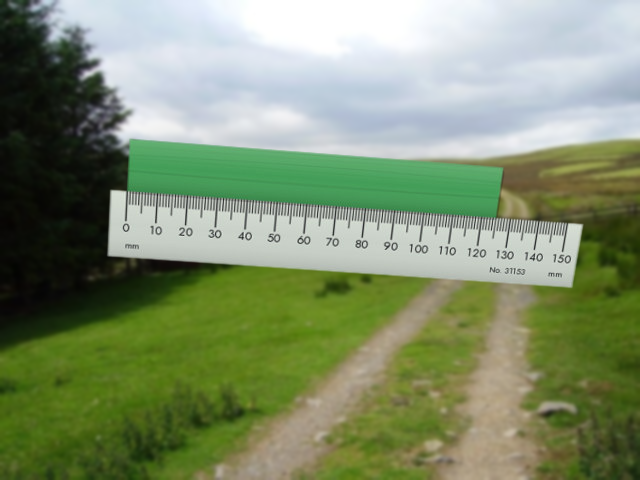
125 mm
